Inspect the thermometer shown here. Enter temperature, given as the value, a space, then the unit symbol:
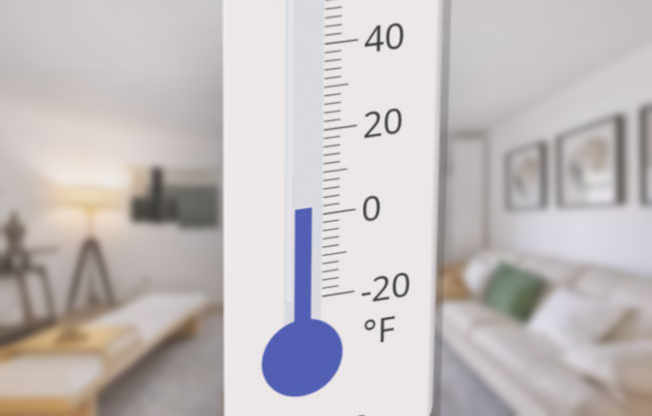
2 °F
